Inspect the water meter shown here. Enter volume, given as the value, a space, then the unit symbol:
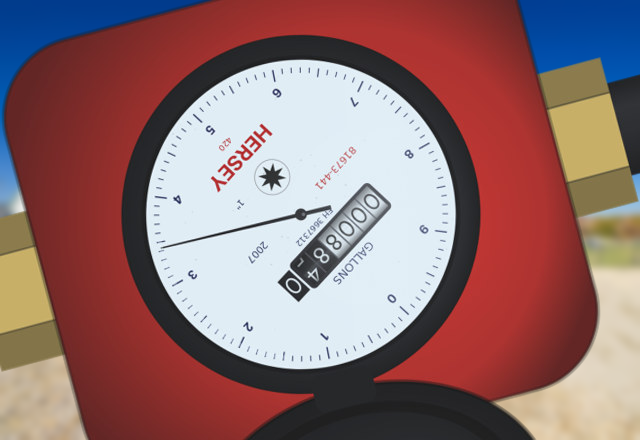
8843.4 gal
